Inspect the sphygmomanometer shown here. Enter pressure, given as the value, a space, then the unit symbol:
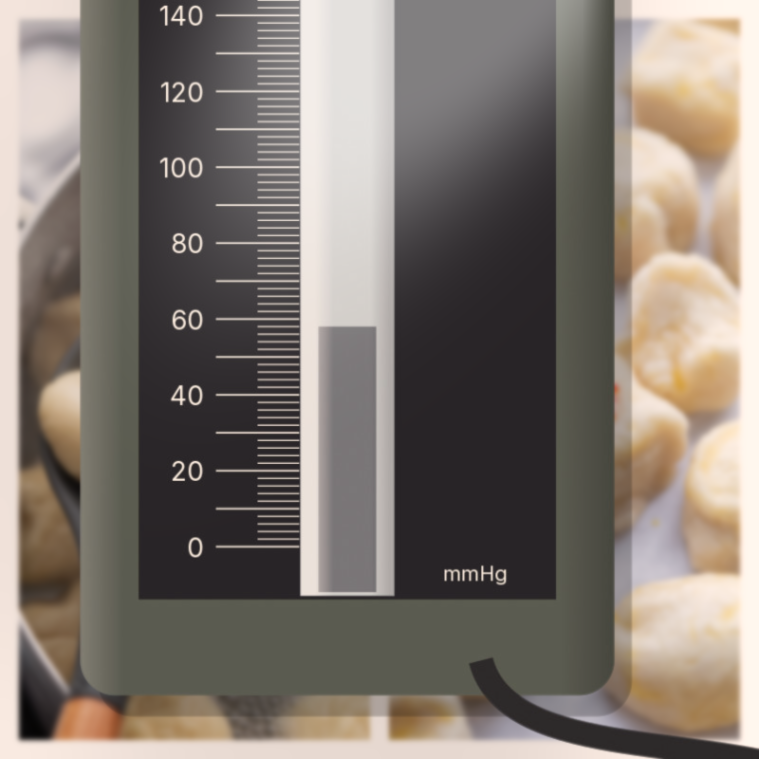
58 mmHg
